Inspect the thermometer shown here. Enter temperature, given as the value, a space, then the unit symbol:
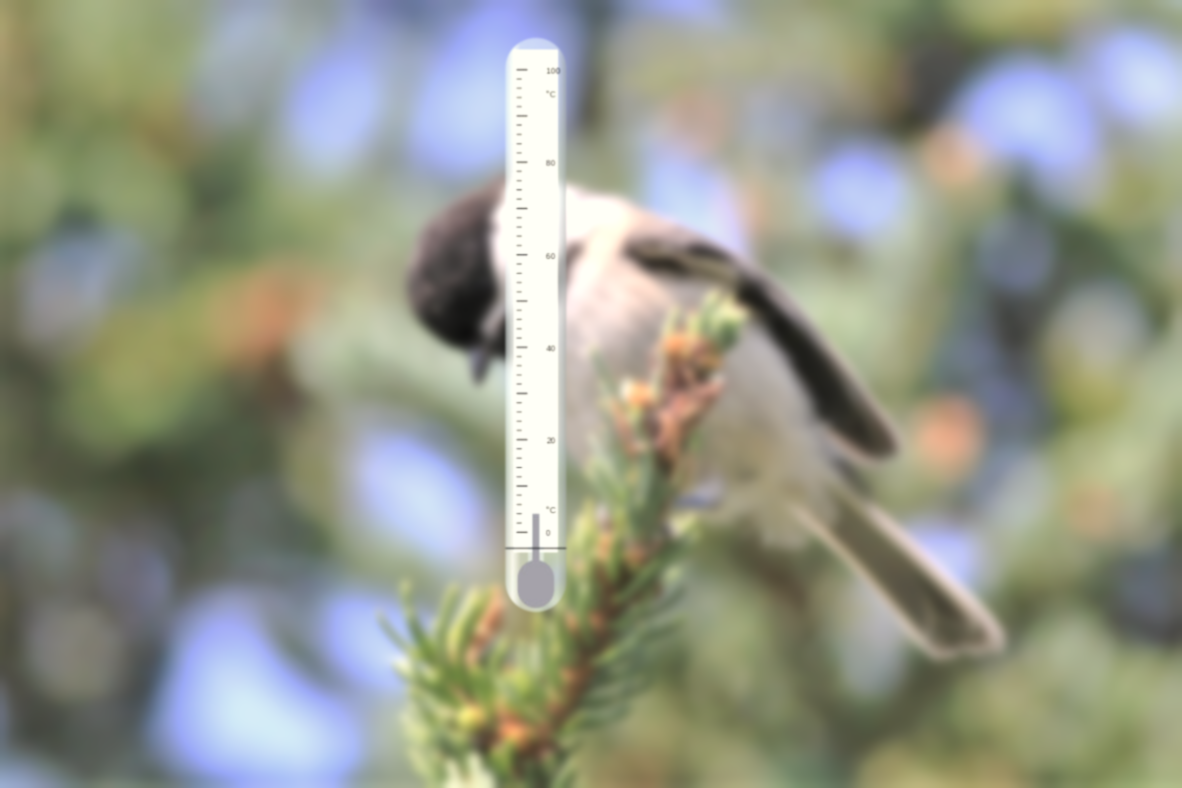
4 °C
